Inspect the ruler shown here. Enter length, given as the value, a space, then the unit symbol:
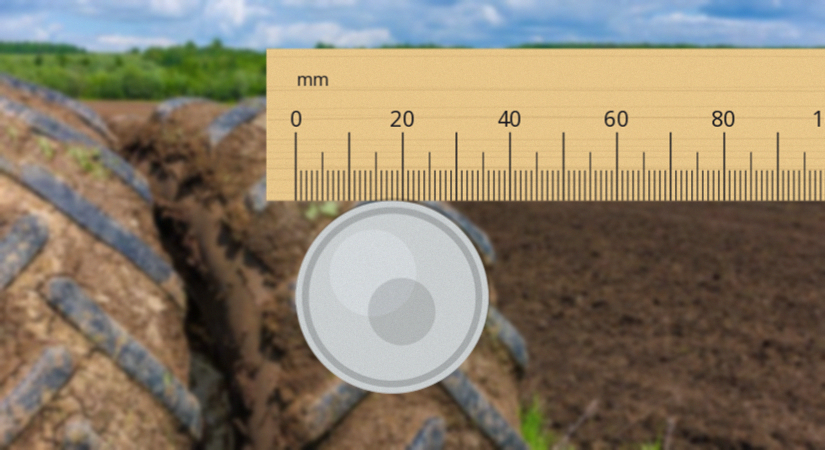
36 mm
